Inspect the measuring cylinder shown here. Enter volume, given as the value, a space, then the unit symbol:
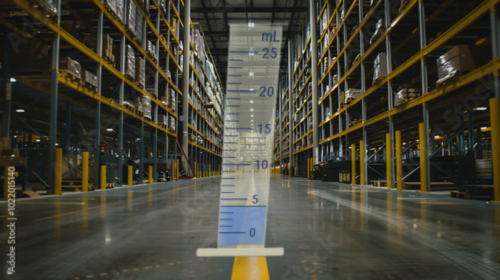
4 mL
